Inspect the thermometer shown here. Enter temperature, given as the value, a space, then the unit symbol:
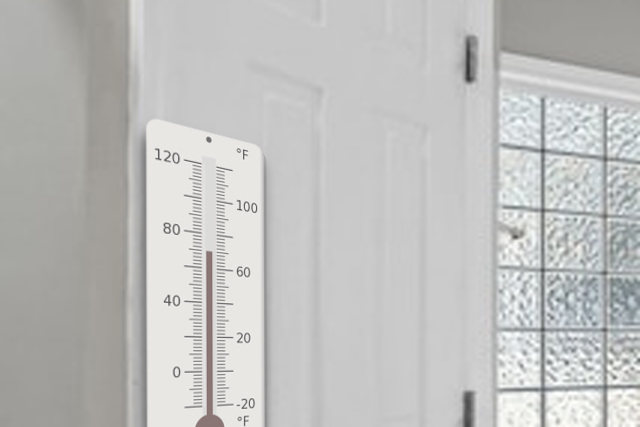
70 °F
